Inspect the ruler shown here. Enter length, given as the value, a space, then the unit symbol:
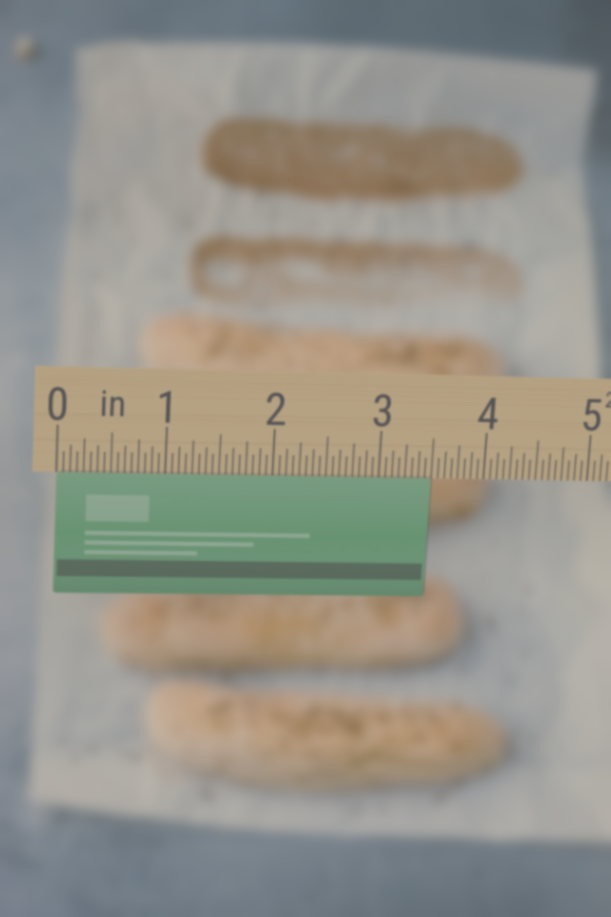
3.5 in
